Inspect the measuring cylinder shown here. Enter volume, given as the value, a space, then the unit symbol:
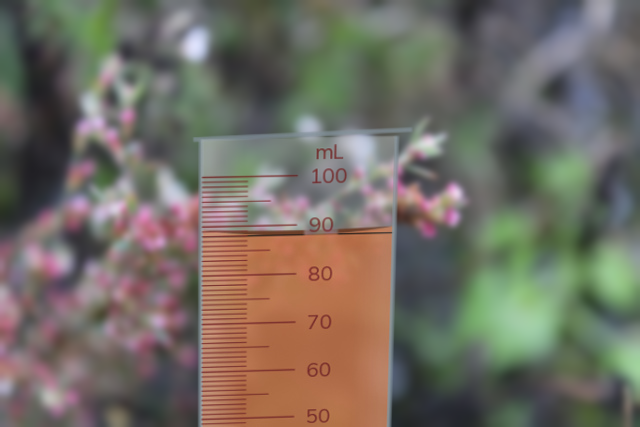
88 mL
